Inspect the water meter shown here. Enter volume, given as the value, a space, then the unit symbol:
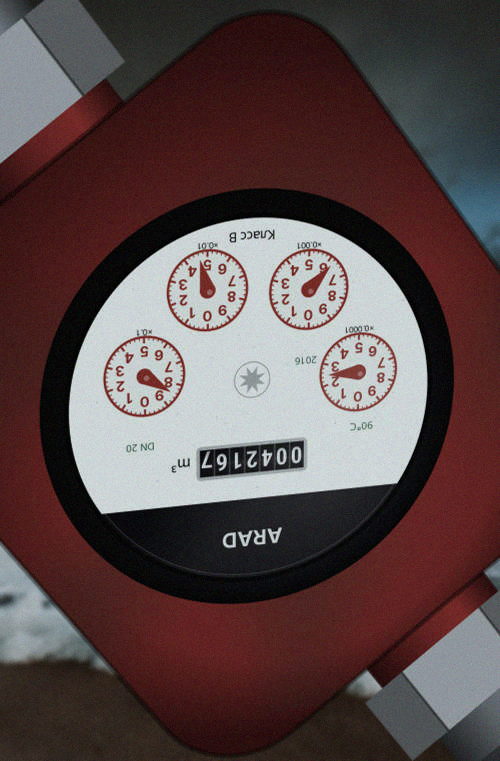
42166.8462 m³
